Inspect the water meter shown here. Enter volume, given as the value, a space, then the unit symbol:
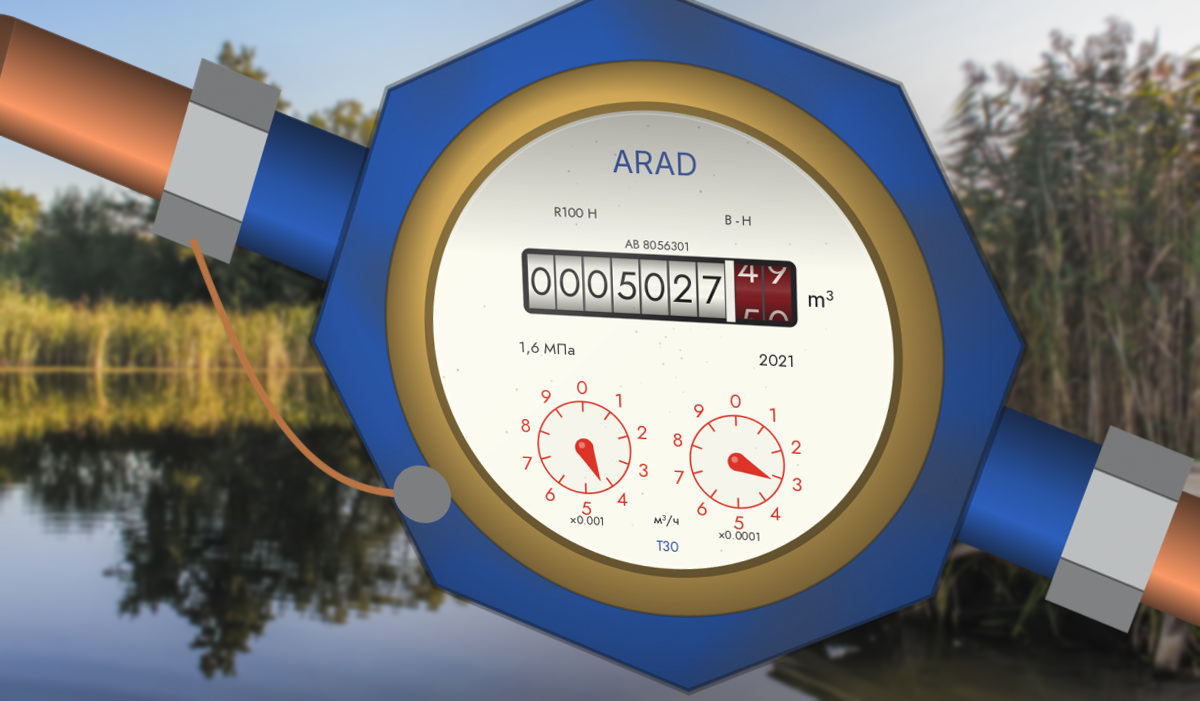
5027.4943 m³
